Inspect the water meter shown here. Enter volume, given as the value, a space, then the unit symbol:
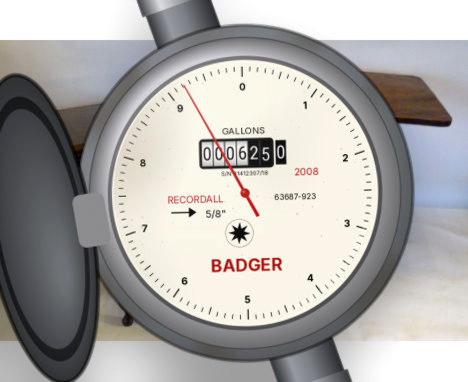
6249.2 gal
